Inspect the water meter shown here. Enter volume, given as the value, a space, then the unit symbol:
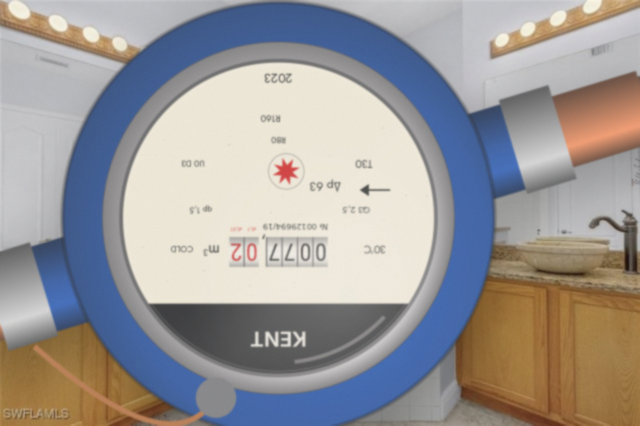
77.02 m³
